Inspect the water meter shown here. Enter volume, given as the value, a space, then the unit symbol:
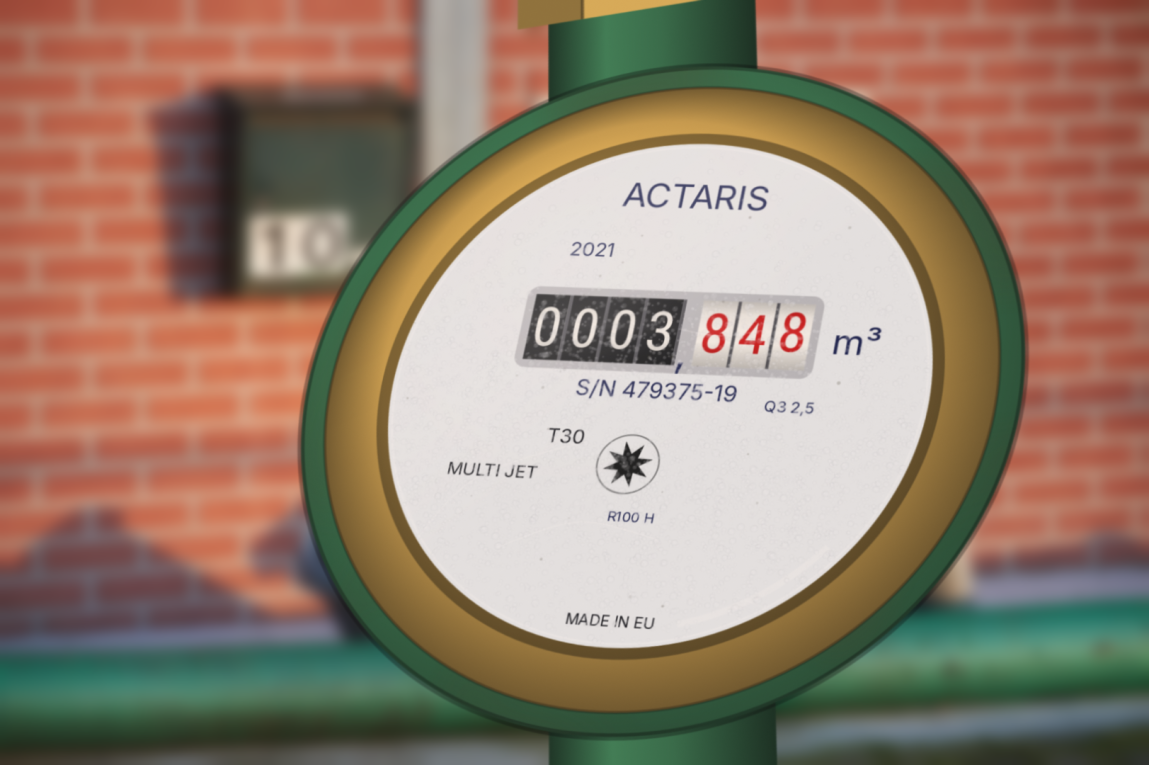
3.848 m³
